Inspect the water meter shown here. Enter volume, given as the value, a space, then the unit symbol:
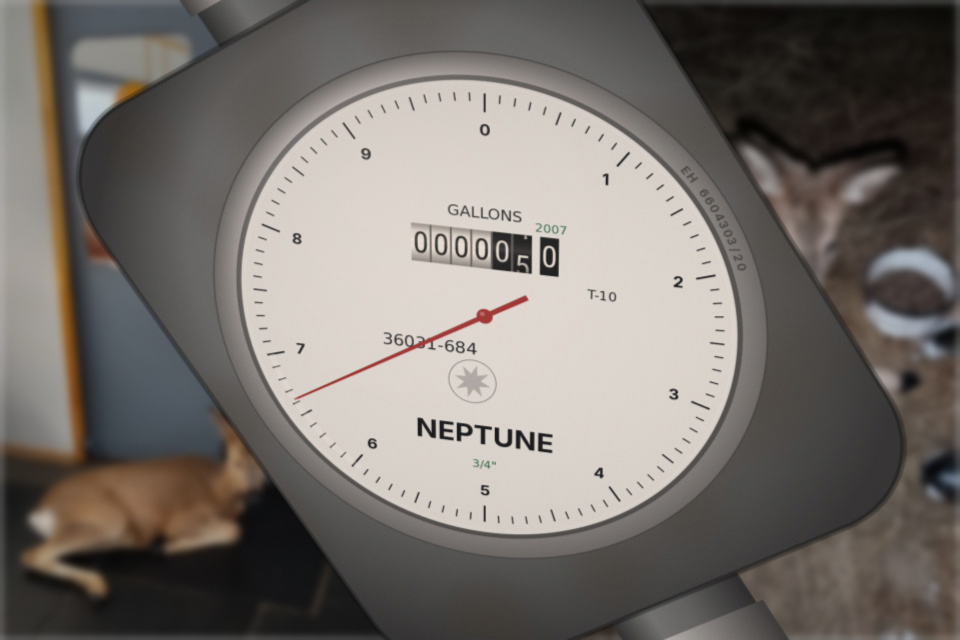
46.6 gal
